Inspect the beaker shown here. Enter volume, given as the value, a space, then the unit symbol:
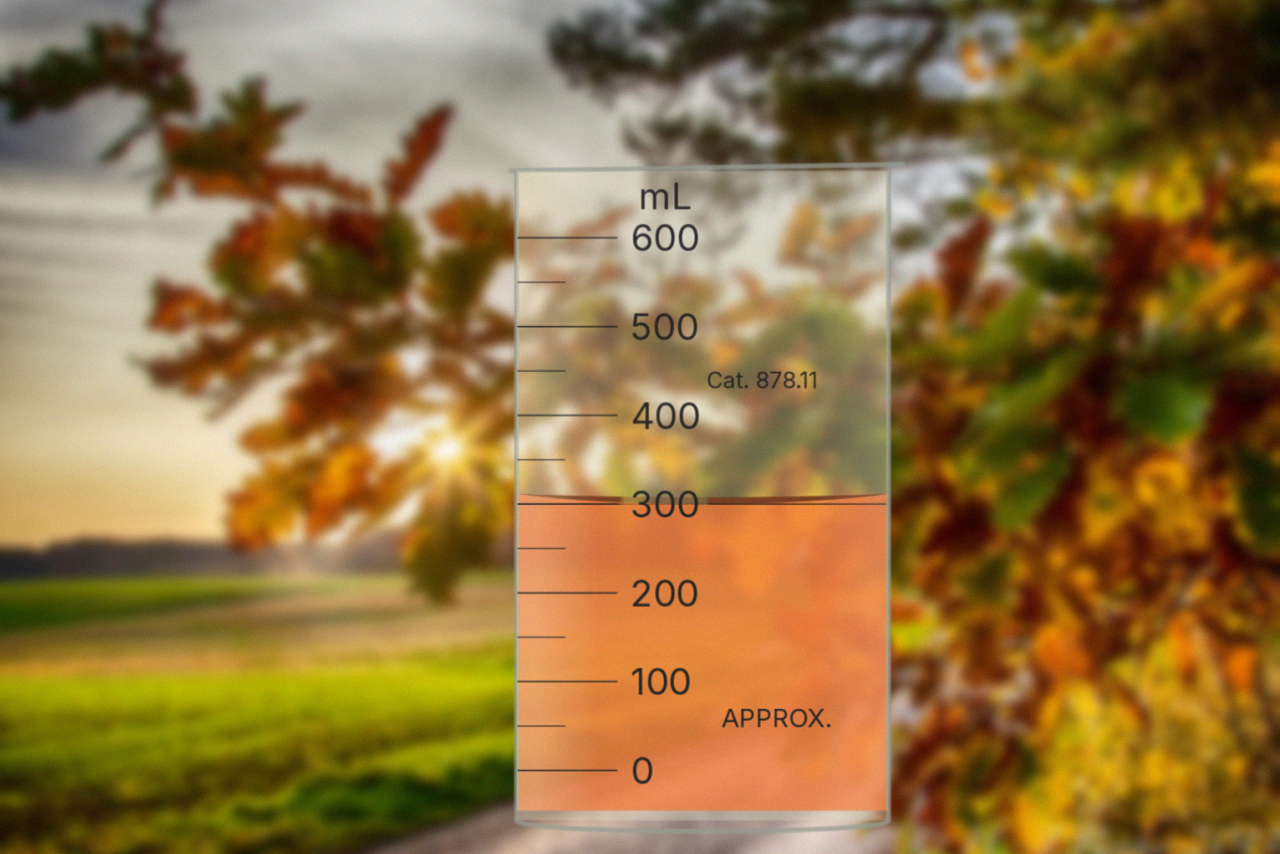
300 mL
